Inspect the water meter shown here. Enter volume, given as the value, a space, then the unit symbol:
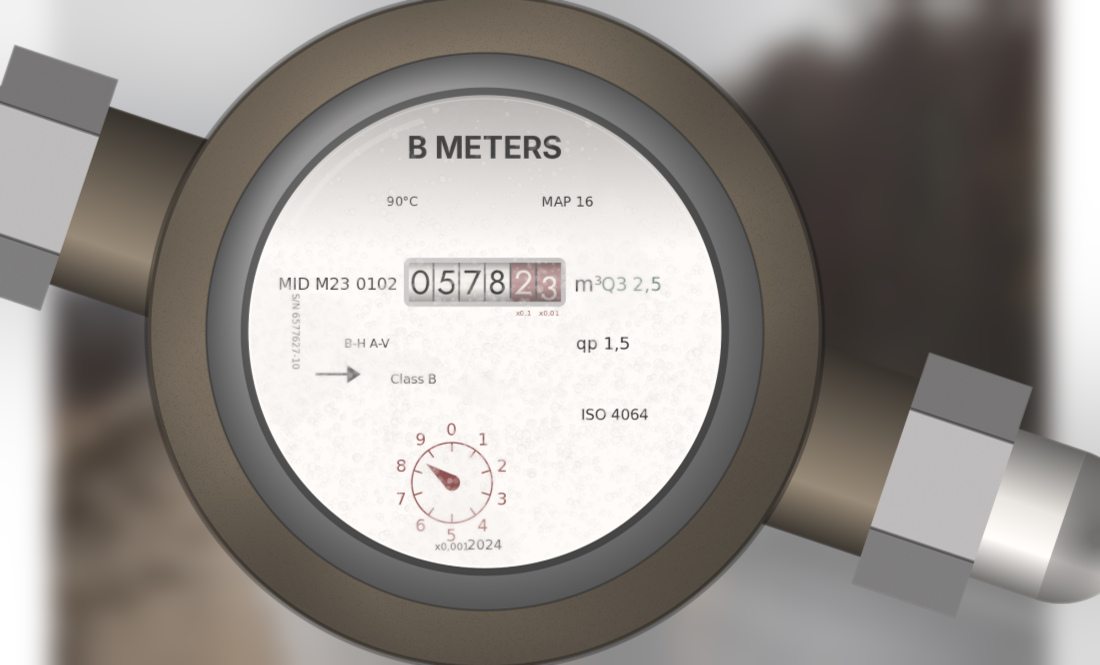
578.228 m³
